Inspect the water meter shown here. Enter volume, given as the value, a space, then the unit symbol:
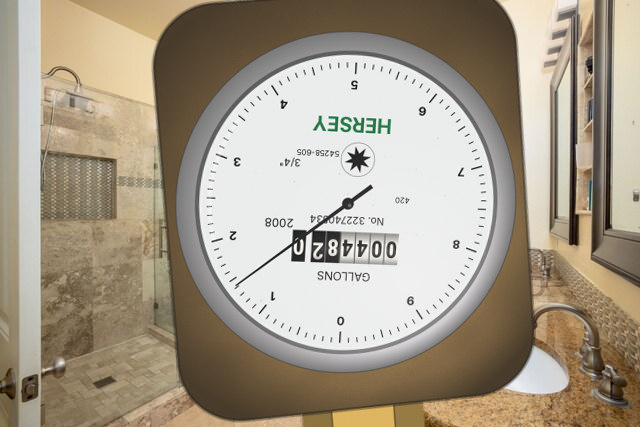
44821.4 gal
